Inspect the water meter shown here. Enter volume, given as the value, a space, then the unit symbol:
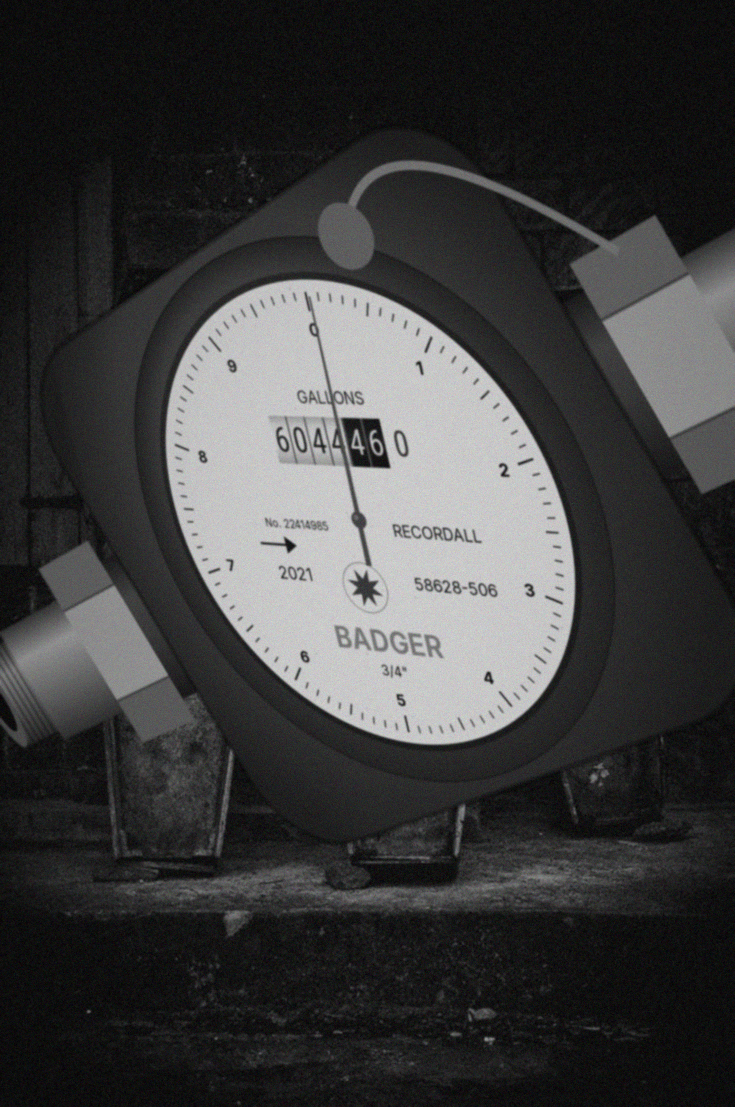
6044460.0 gal
